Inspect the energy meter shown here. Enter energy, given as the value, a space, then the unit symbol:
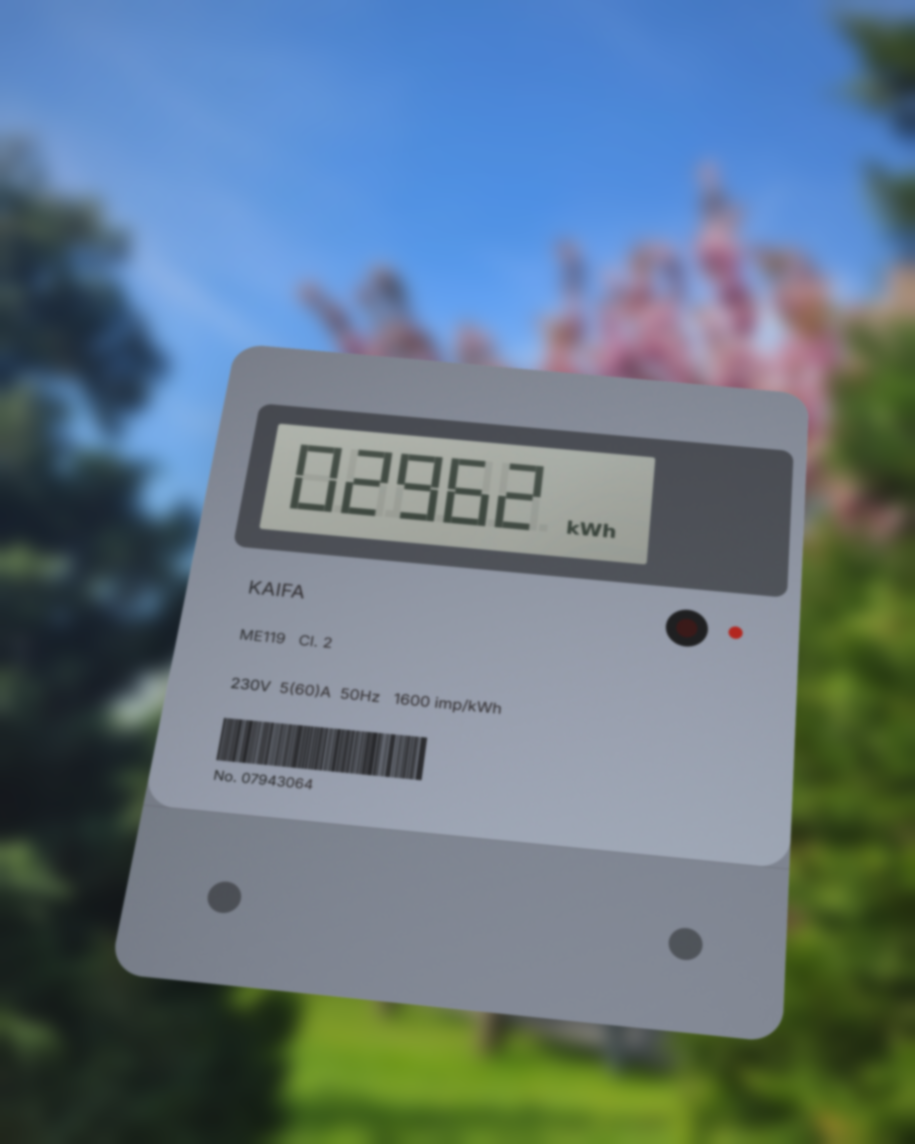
2962 kWh
